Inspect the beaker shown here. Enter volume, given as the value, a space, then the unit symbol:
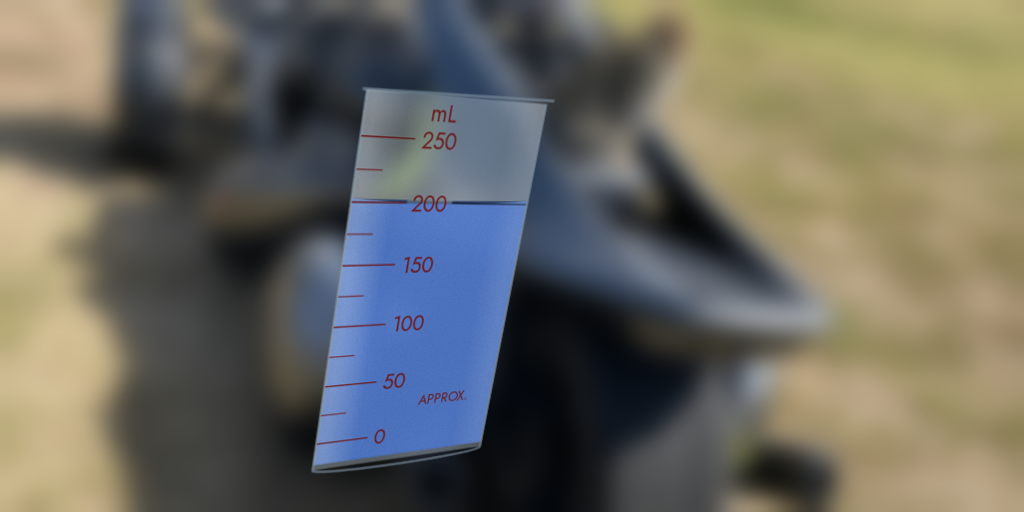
200 mL
